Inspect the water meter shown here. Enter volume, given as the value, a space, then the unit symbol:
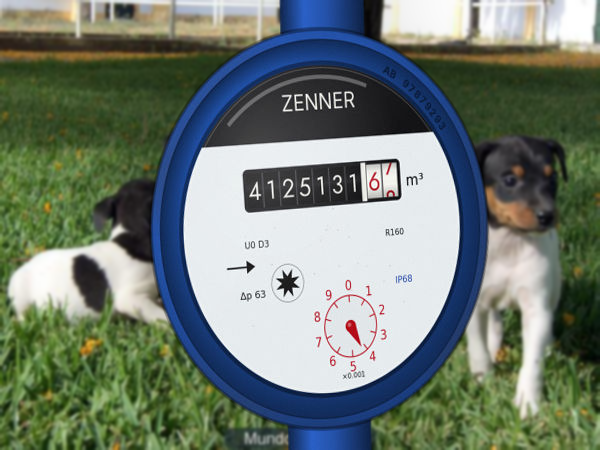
4125131.674 m³
